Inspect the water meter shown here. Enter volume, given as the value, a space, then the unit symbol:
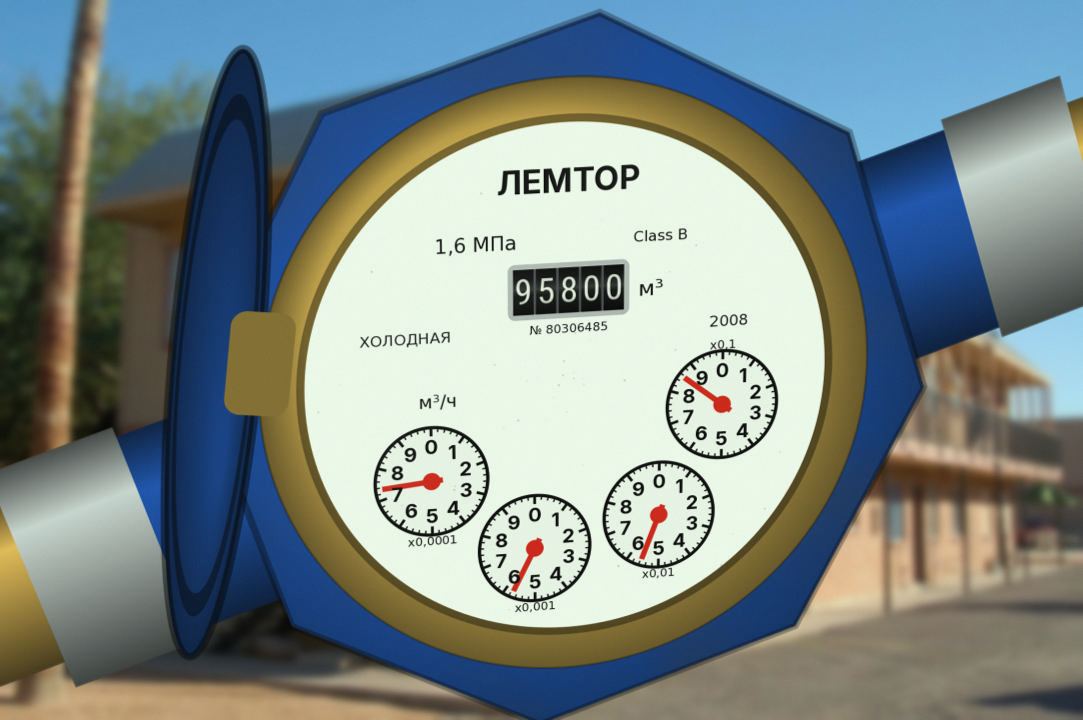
95800.8557 m³
